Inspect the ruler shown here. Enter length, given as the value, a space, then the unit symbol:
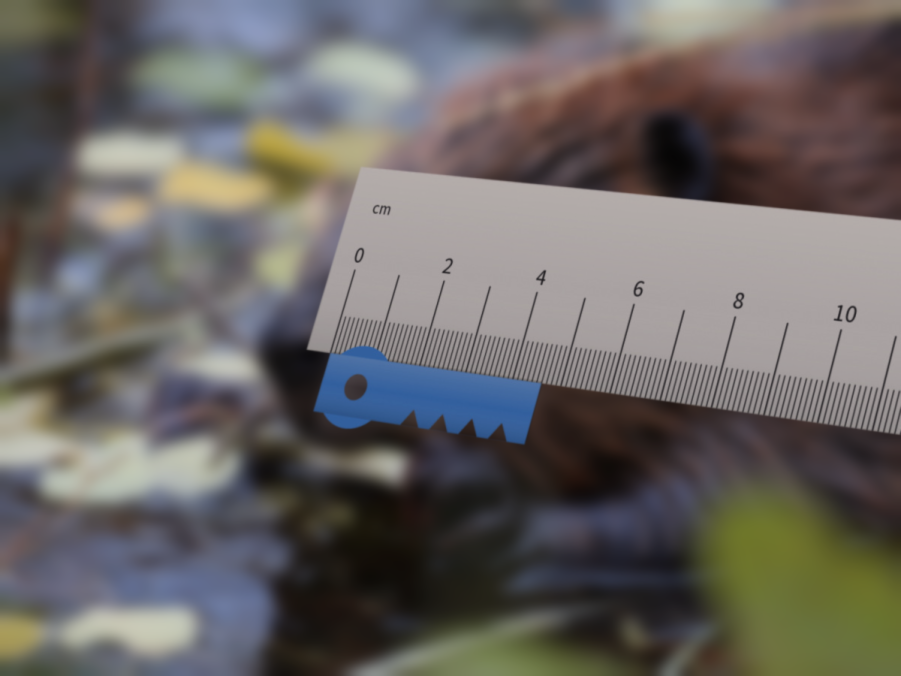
4.6 cm
